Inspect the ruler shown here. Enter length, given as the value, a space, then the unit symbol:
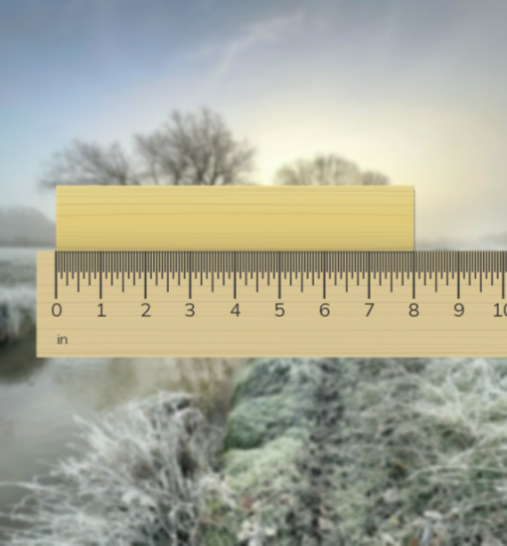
8 in
